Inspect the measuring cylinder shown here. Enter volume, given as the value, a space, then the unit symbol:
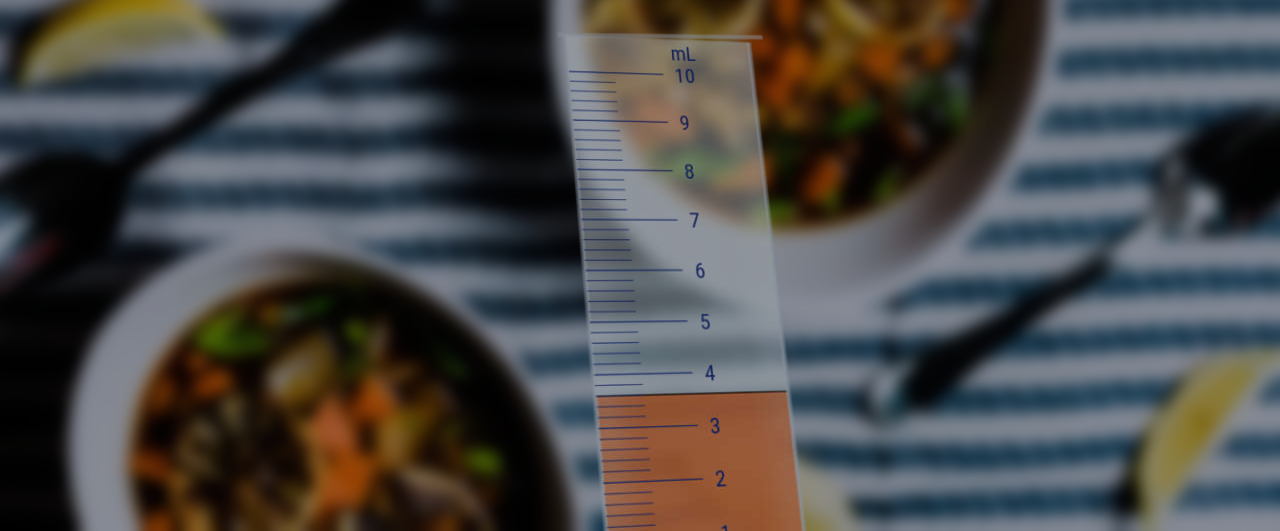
3.6 mL
